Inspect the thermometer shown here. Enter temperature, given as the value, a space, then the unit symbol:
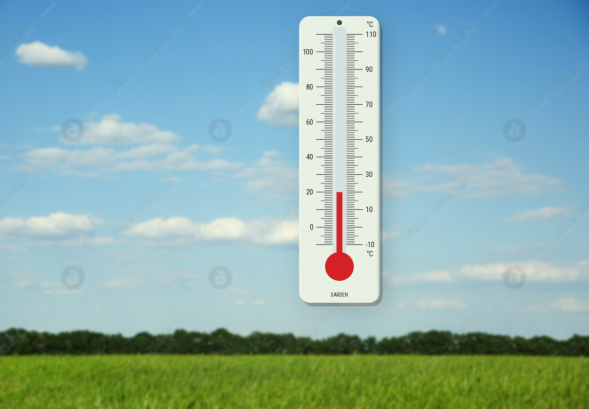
20 °C
